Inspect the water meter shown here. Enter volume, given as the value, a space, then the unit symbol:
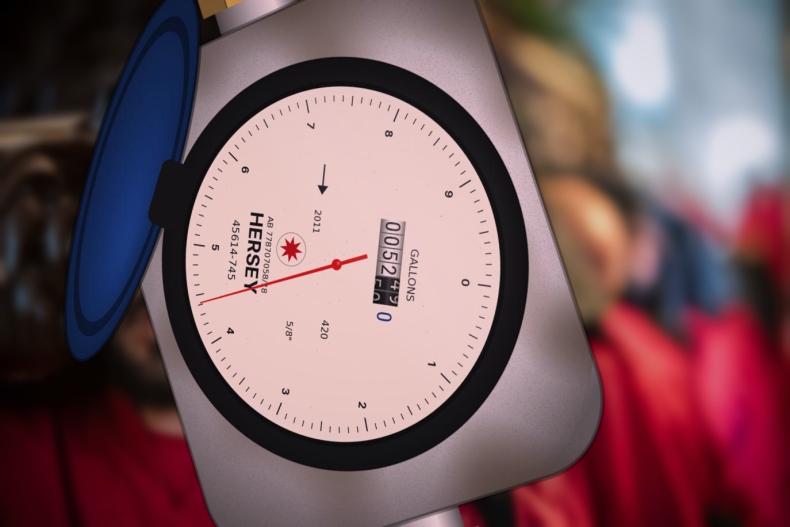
52494.4 gal
